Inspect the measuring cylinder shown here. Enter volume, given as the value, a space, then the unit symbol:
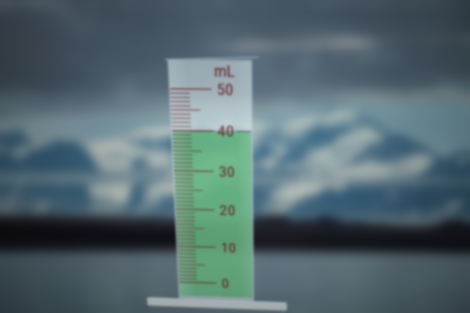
40 mL
